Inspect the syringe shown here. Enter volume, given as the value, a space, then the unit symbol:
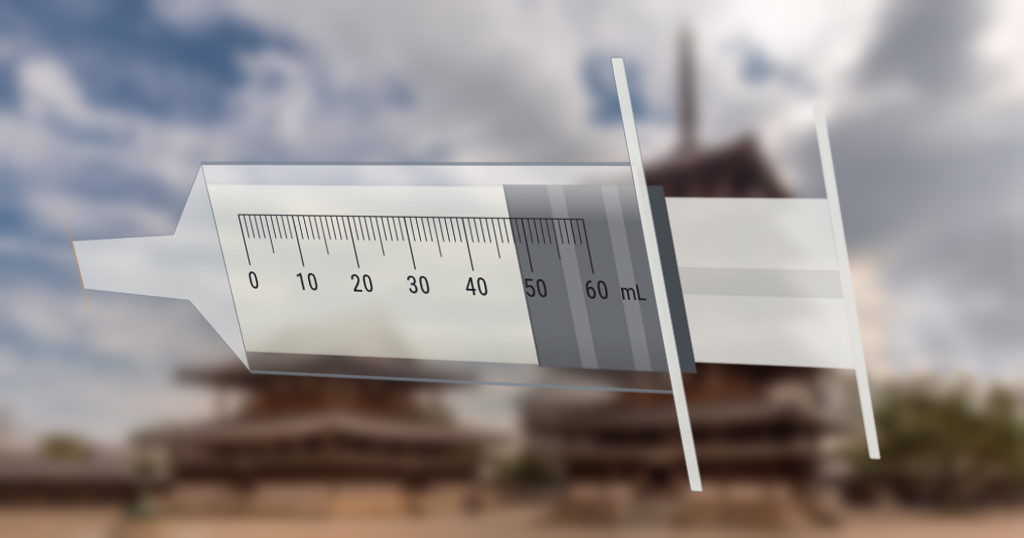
48 mL
